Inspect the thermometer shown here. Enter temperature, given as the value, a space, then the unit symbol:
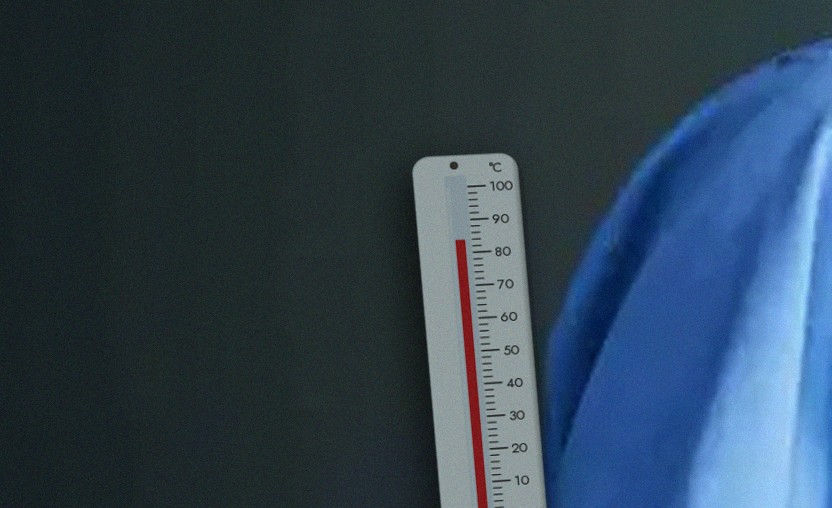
84 °C
